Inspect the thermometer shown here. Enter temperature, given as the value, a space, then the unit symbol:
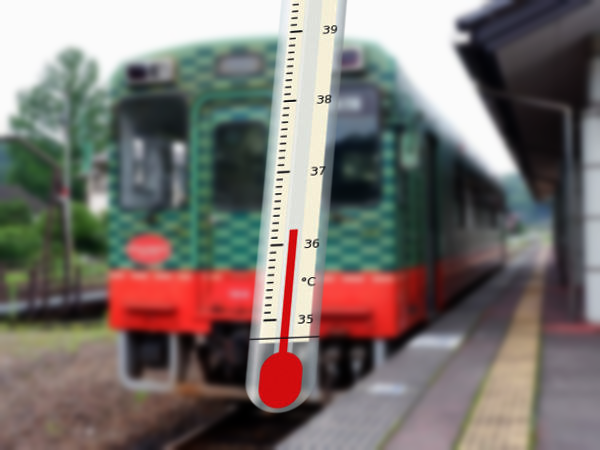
36.2 °C
